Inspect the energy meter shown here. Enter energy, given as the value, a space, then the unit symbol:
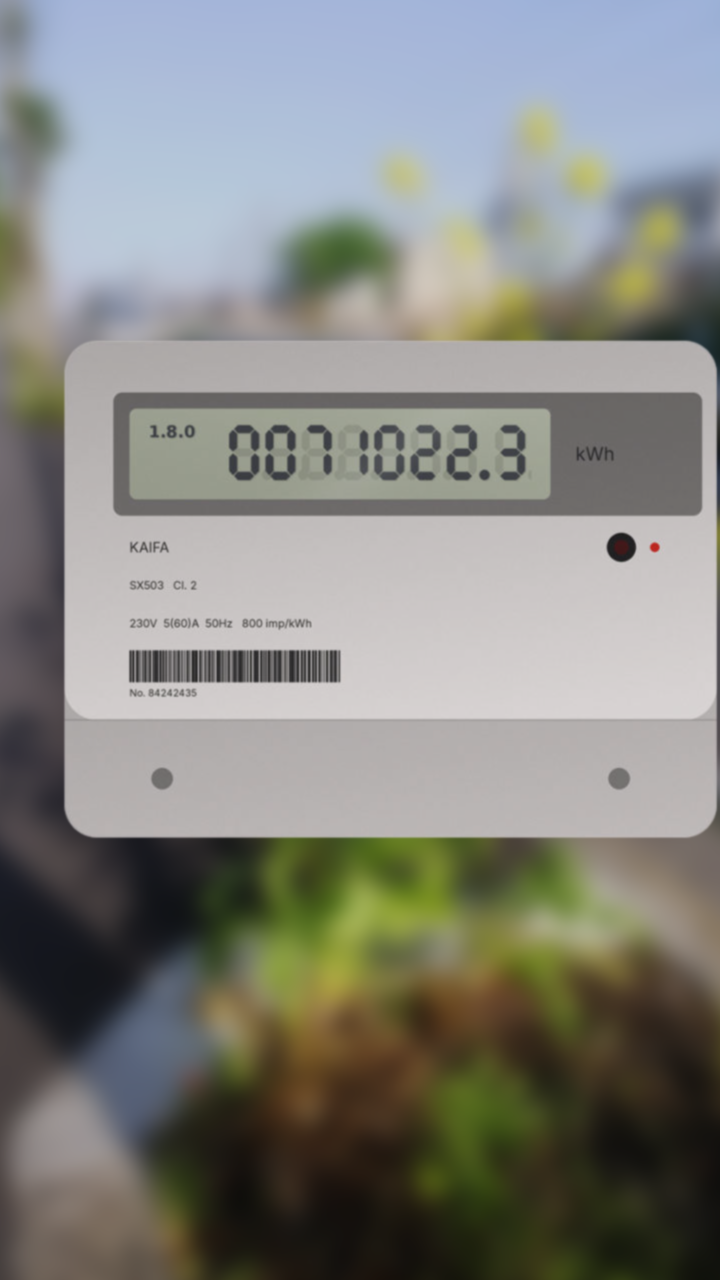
71022.3 kWh
